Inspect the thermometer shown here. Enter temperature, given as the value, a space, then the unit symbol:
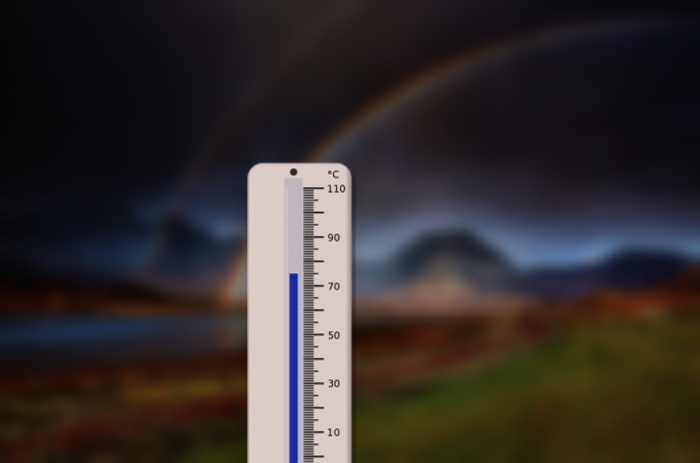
75 °C
